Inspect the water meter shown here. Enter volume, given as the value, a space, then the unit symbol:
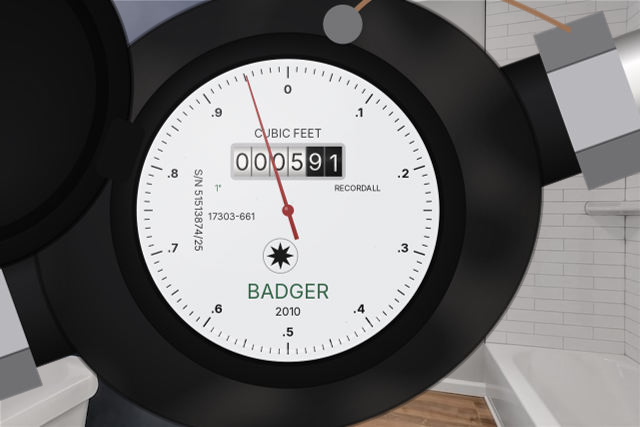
590.95 ft³
